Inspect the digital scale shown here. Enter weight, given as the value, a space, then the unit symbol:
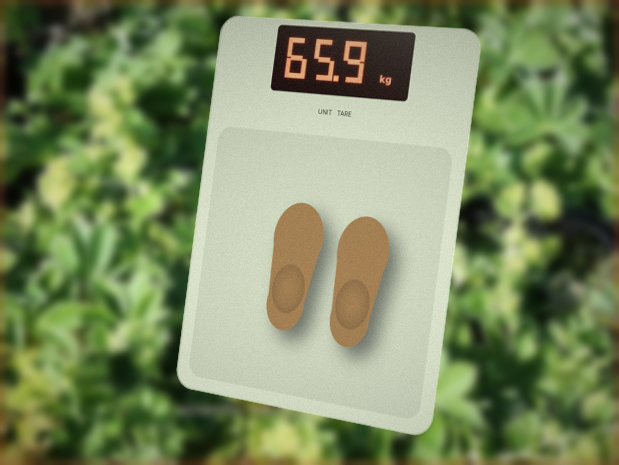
65.9 kg
